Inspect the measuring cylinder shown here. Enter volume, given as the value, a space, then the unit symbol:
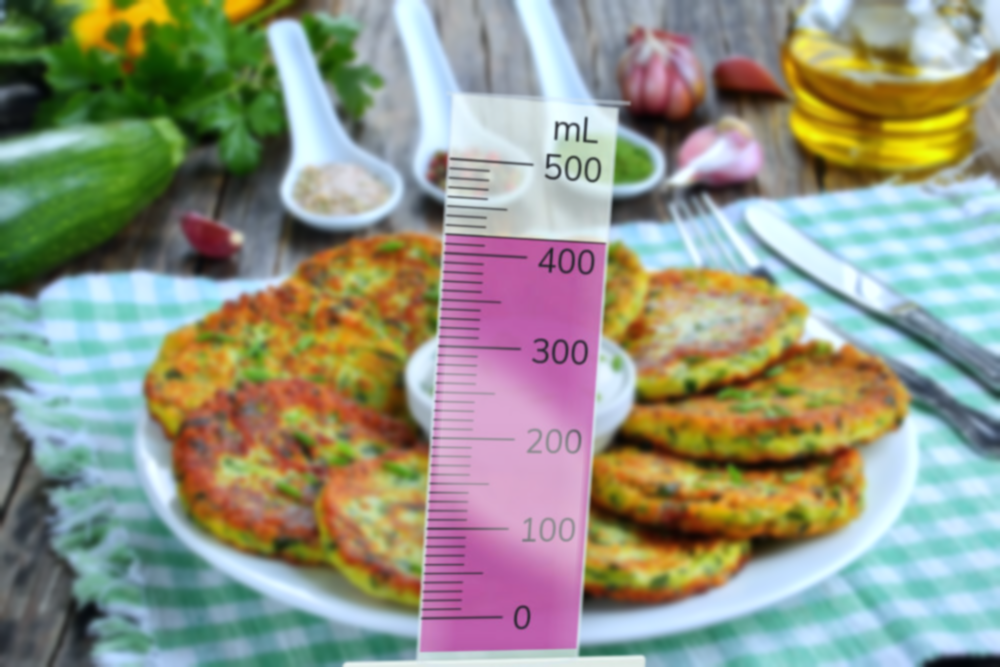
420 mL
